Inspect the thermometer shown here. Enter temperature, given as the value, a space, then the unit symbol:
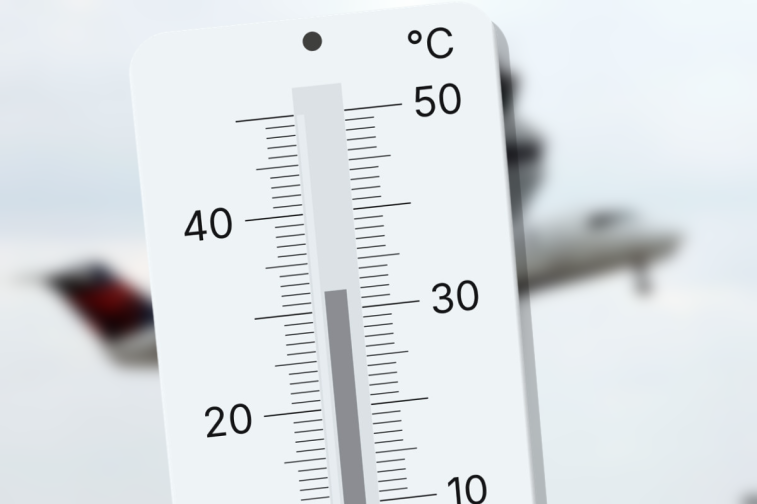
32 °C
